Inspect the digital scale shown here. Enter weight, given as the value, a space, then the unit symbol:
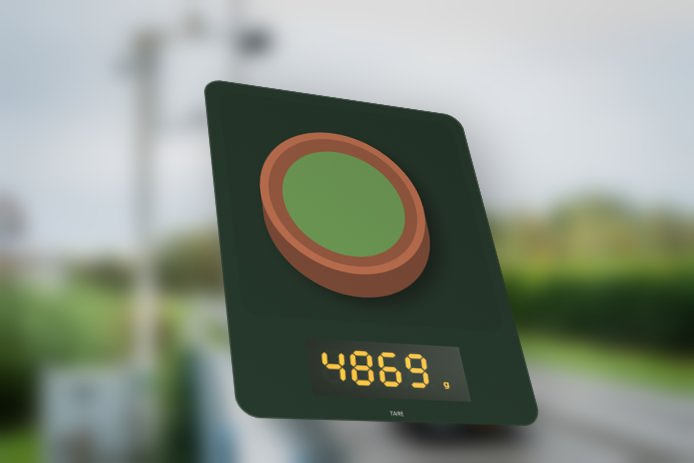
4869 g
